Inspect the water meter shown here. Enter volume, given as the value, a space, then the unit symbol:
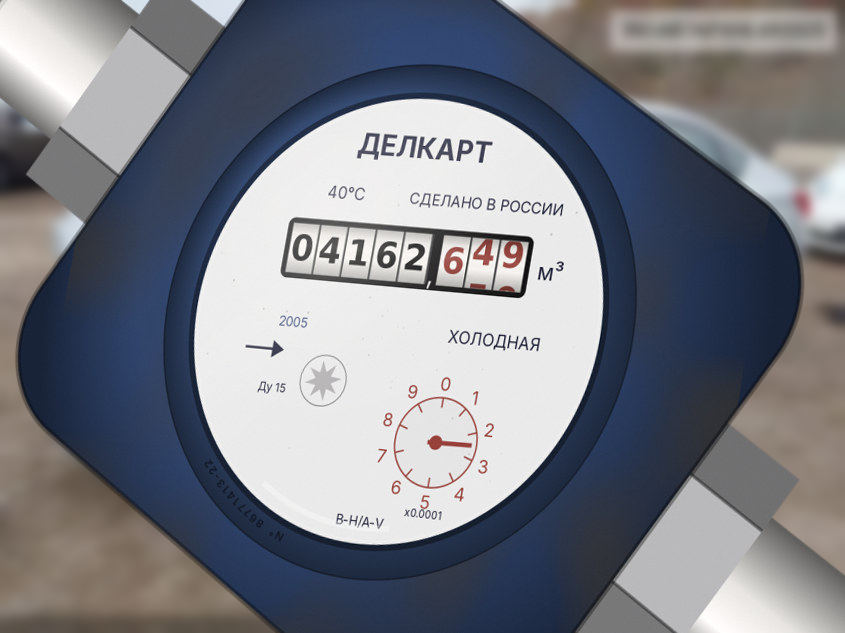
4162.6492 m³
